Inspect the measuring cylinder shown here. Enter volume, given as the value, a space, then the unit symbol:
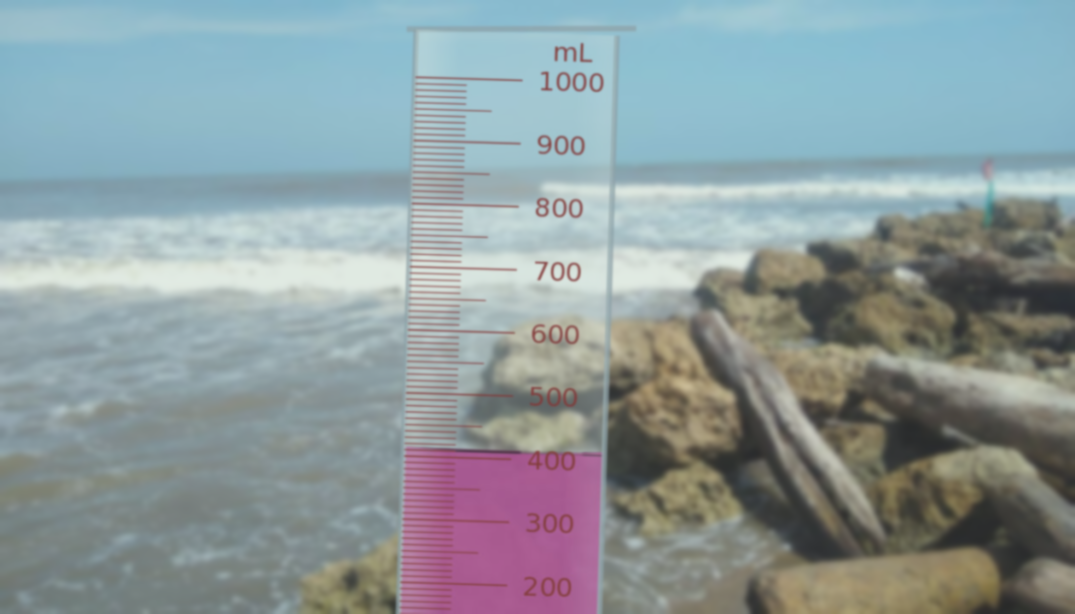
410 mL
